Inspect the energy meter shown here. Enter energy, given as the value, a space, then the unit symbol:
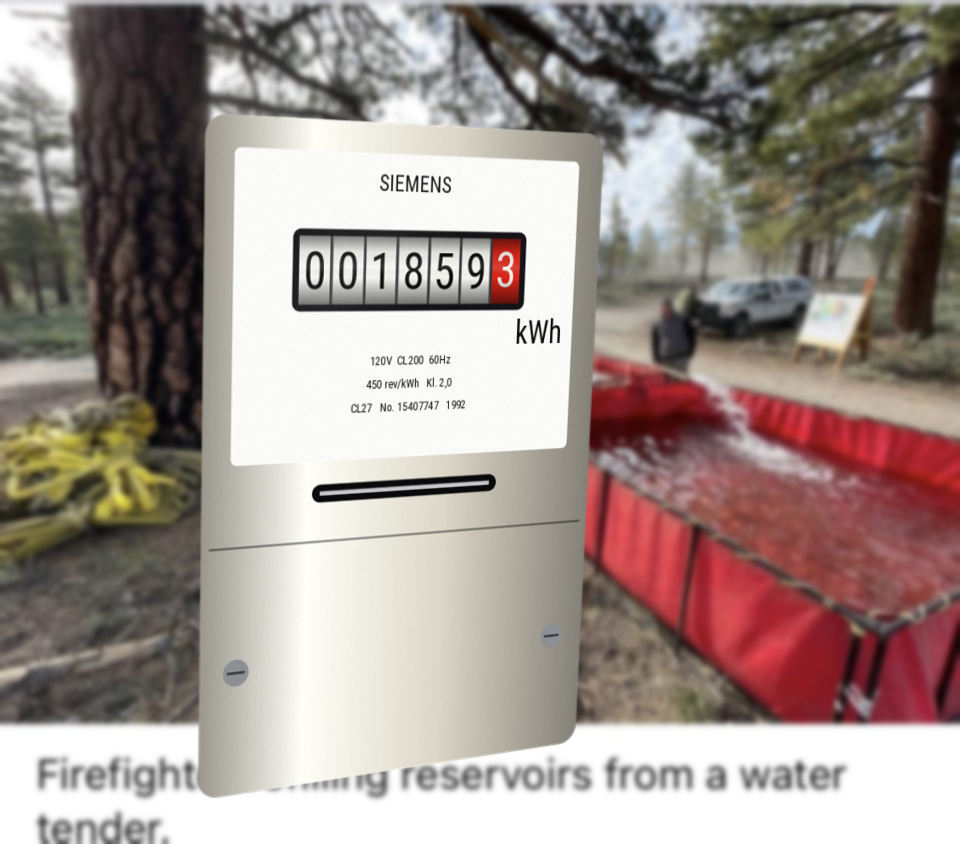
1859.3 kWh
